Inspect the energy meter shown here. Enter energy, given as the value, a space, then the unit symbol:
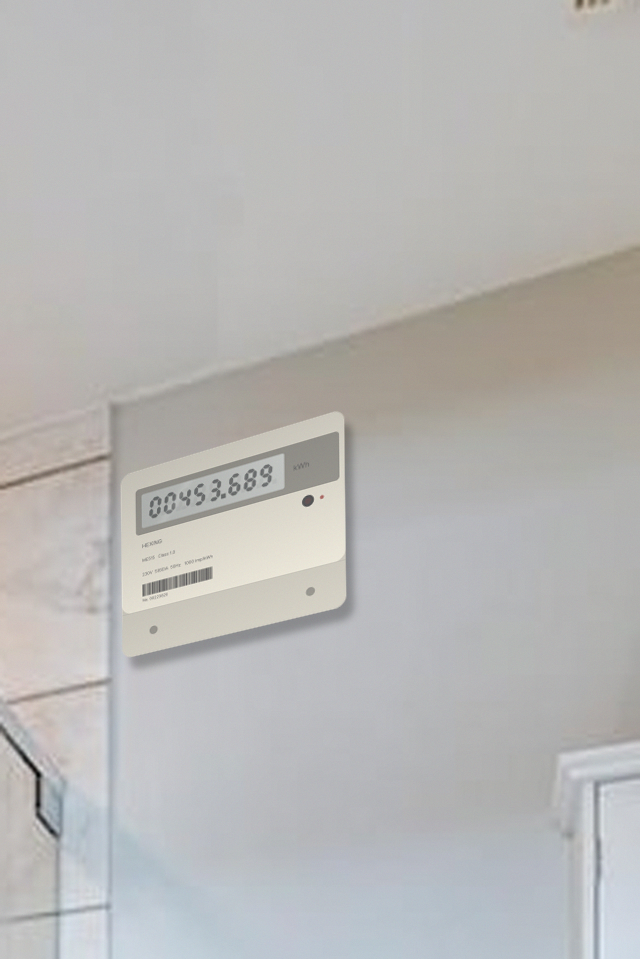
453.689 kWh
